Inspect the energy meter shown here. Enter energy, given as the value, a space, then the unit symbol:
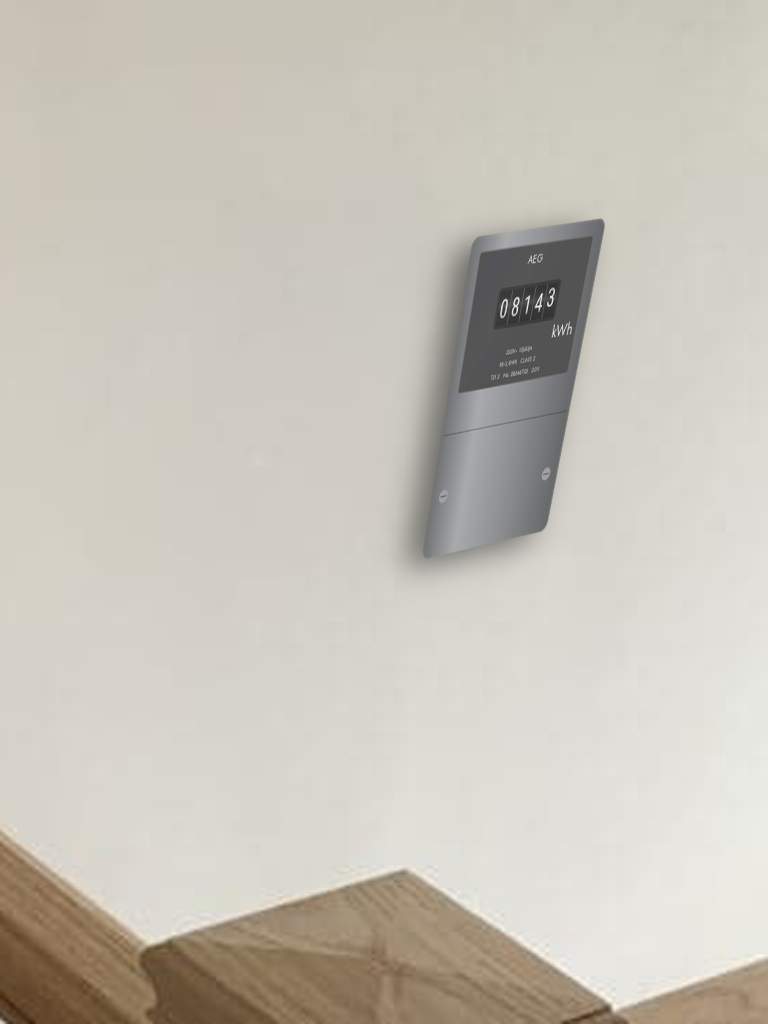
8143 kWh
